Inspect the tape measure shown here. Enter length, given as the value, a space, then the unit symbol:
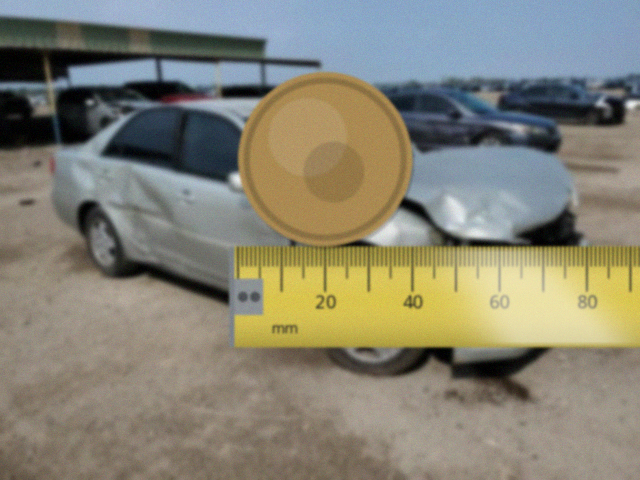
40 mm
